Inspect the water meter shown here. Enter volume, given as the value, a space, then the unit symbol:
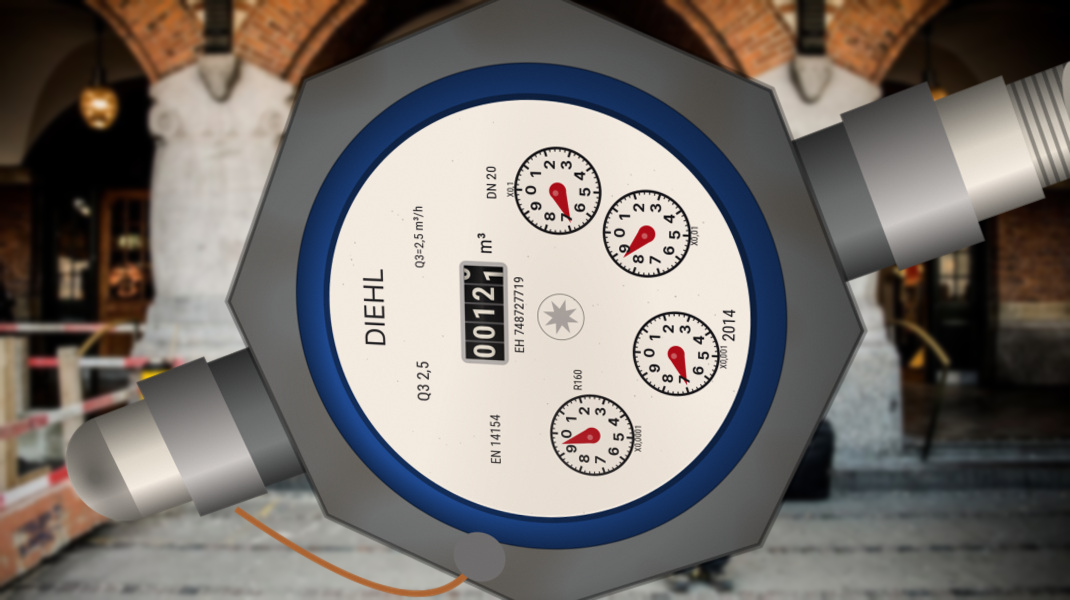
120.6869 m³
